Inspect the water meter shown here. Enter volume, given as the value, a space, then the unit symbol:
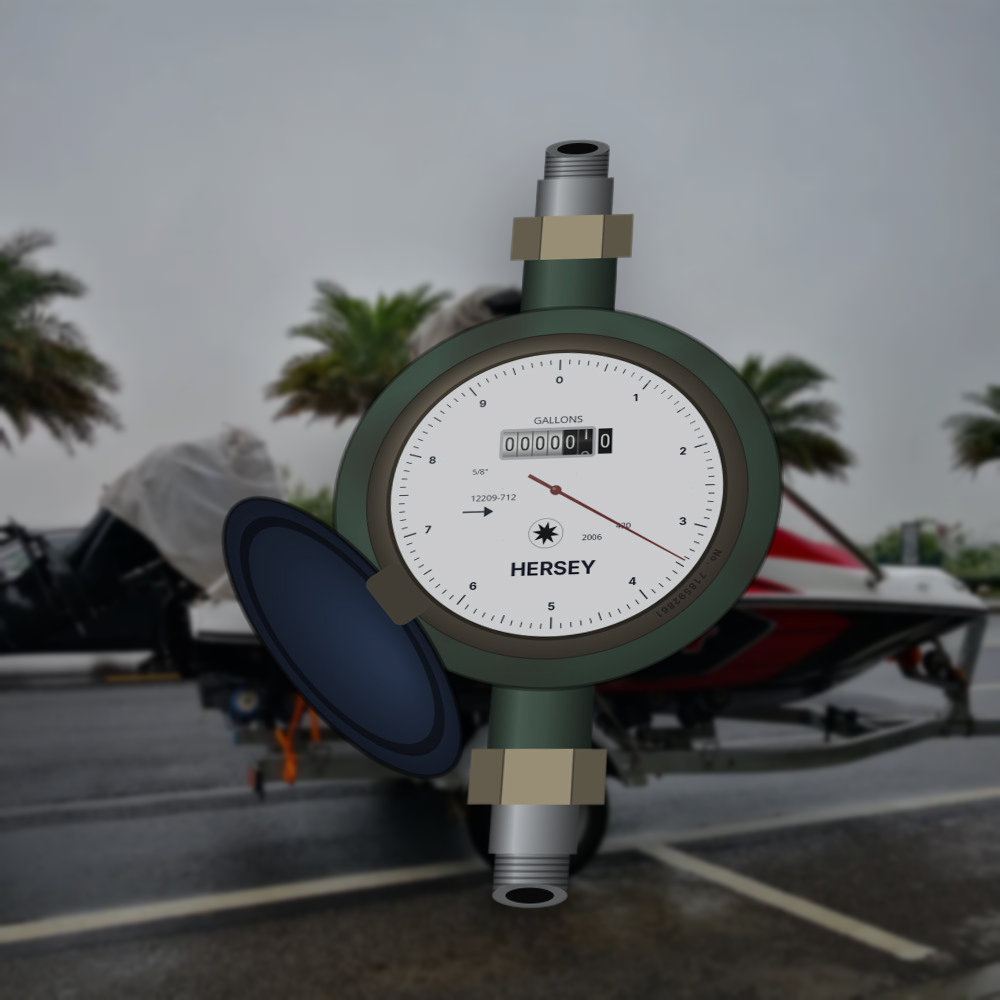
13.4 gal
